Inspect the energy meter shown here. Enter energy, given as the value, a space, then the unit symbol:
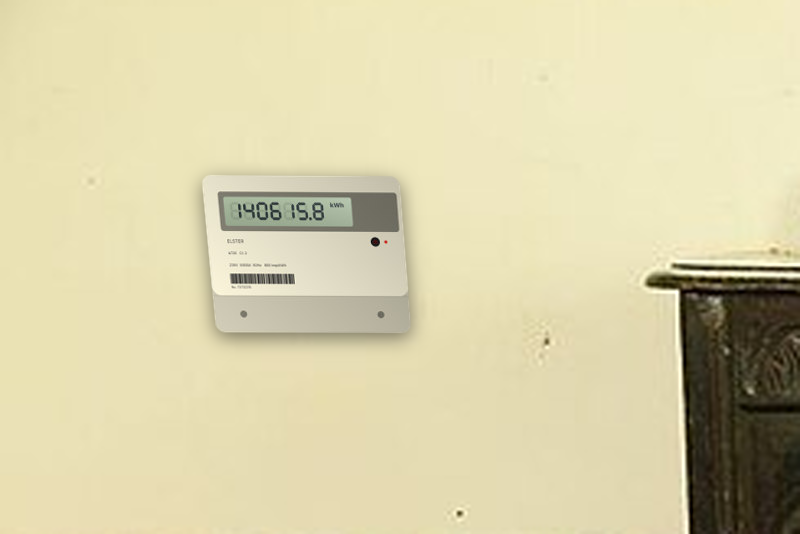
140615.8 kWh
